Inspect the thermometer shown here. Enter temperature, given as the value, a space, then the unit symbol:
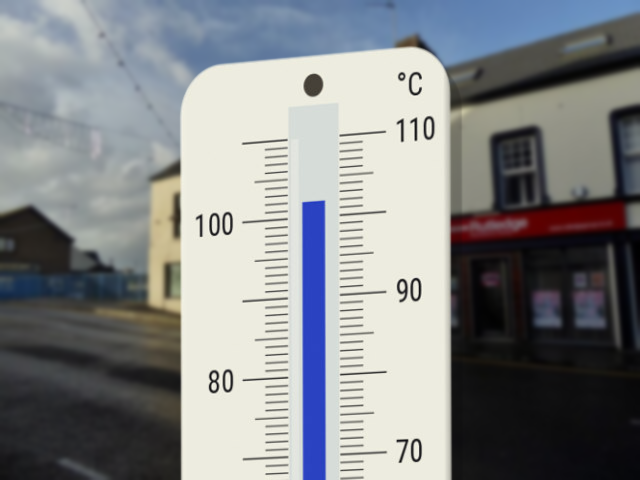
102 °C
